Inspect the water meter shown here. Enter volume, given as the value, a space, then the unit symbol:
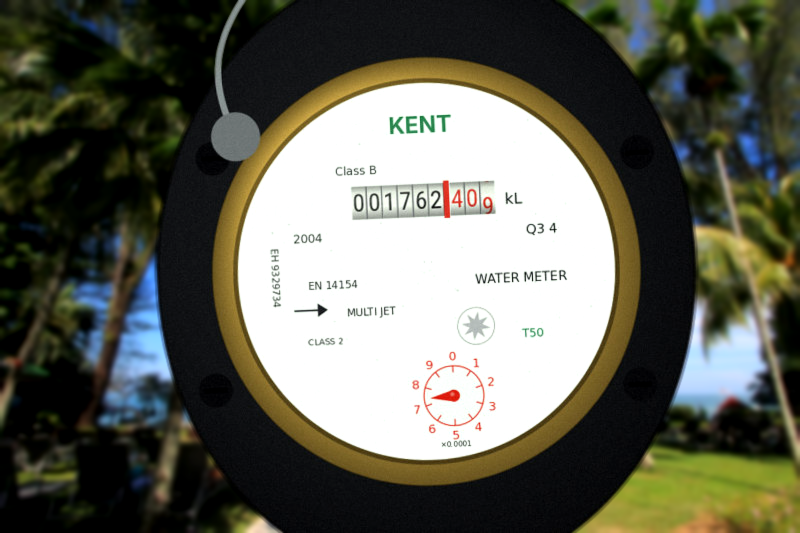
1762.4087 kL
